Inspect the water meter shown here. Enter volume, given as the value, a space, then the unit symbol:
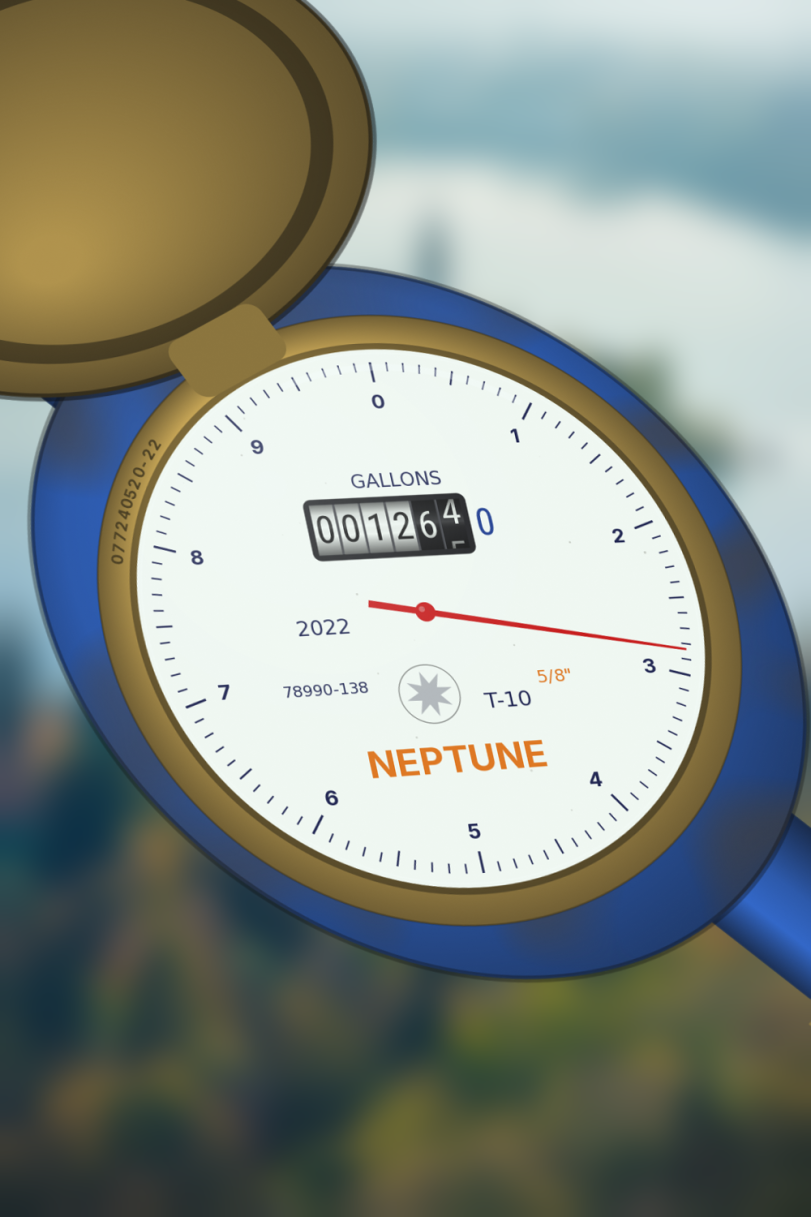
12642.8 gal
